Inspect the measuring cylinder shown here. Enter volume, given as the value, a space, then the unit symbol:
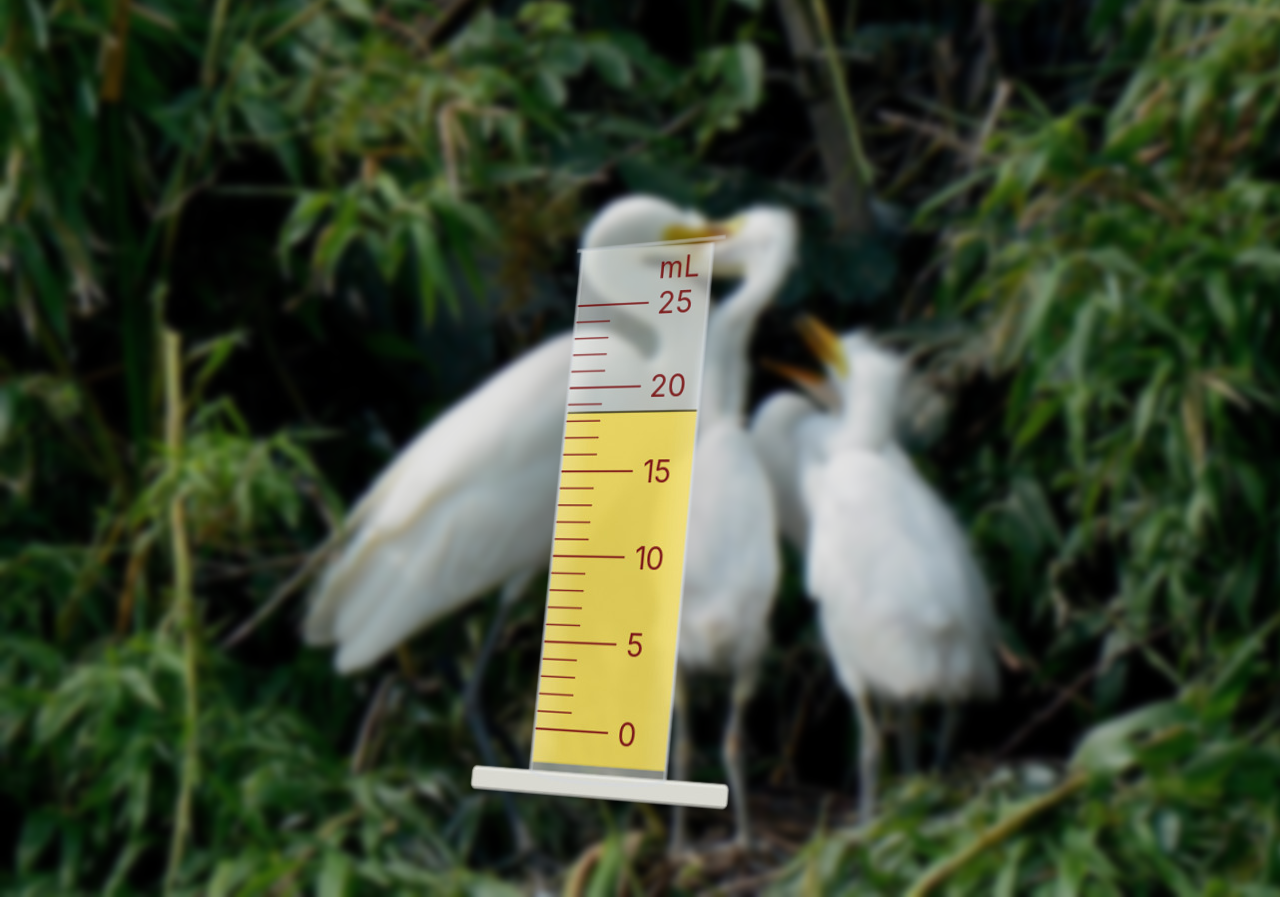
18.5 mL
